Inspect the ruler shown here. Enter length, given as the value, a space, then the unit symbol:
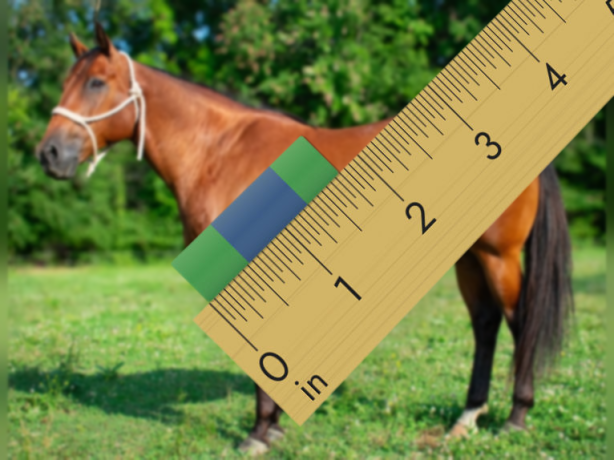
1.75 in
